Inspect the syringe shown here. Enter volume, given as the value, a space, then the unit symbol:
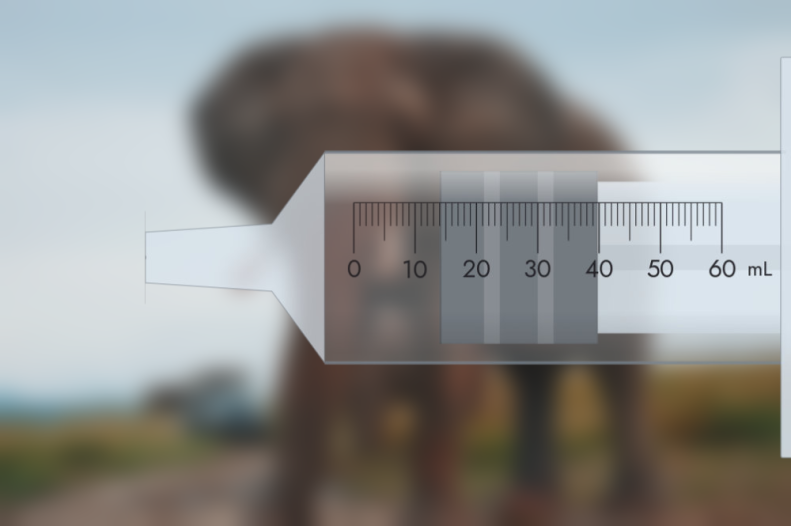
14 mL
